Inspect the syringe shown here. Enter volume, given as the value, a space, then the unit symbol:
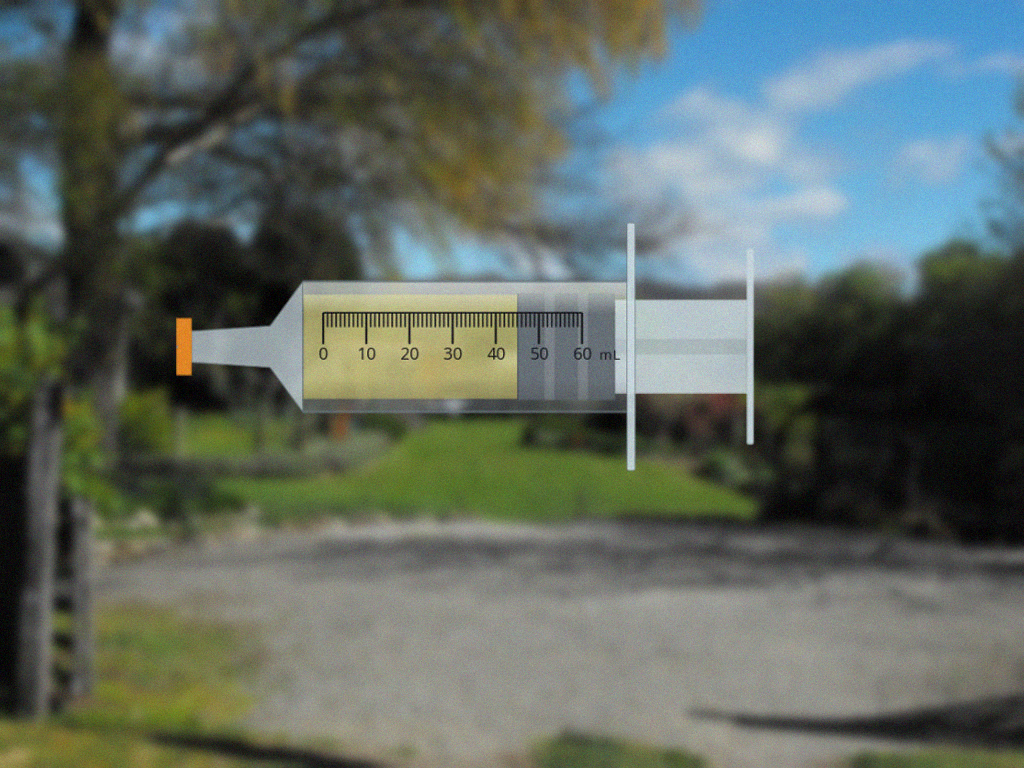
45 mL
